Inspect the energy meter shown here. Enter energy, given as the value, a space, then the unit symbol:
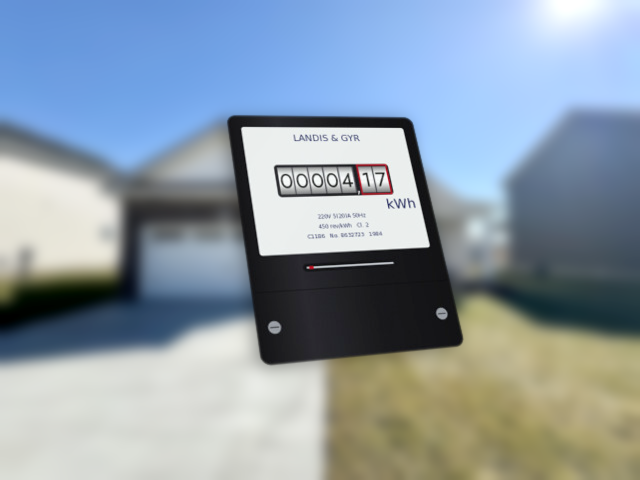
4.17 kWh
